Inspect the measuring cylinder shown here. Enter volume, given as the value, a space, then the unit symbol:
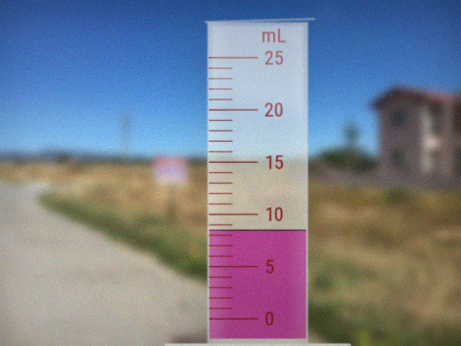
8.5 mL
